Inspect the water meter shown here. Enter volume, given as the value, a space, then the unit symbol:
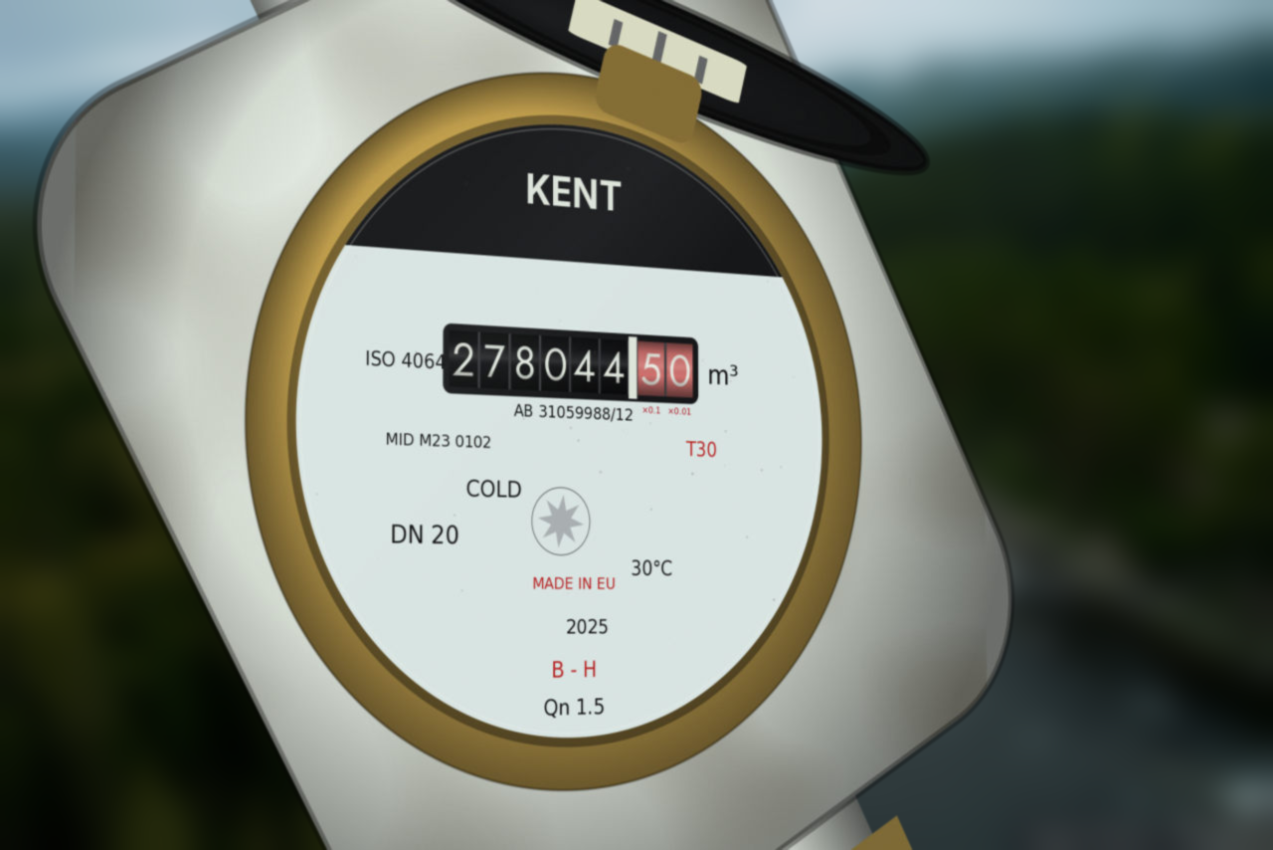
278044.50 m³
